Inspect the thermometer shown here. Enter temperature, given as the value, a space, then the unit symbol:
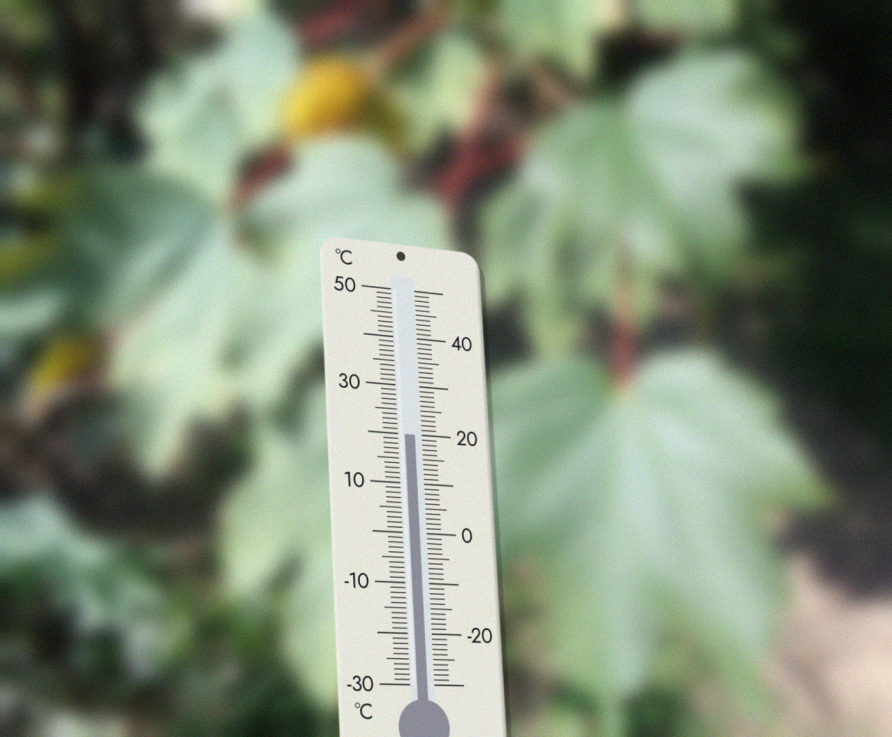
20 °C
